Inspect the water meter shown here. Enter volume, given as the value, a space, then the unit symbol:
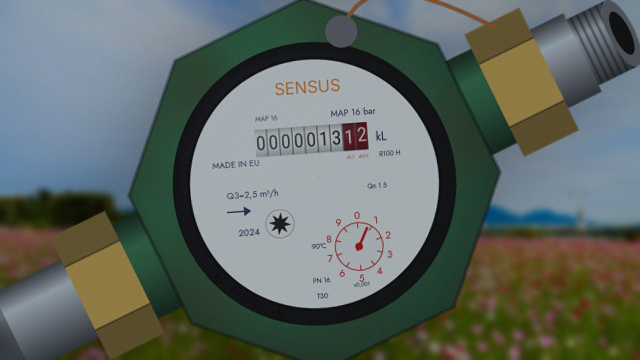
13.120 kL
